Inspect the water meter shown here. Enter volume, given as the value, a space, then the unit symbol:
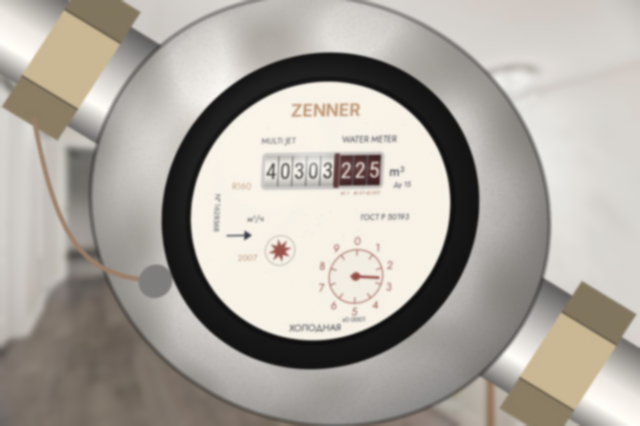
40303.2252 m³
